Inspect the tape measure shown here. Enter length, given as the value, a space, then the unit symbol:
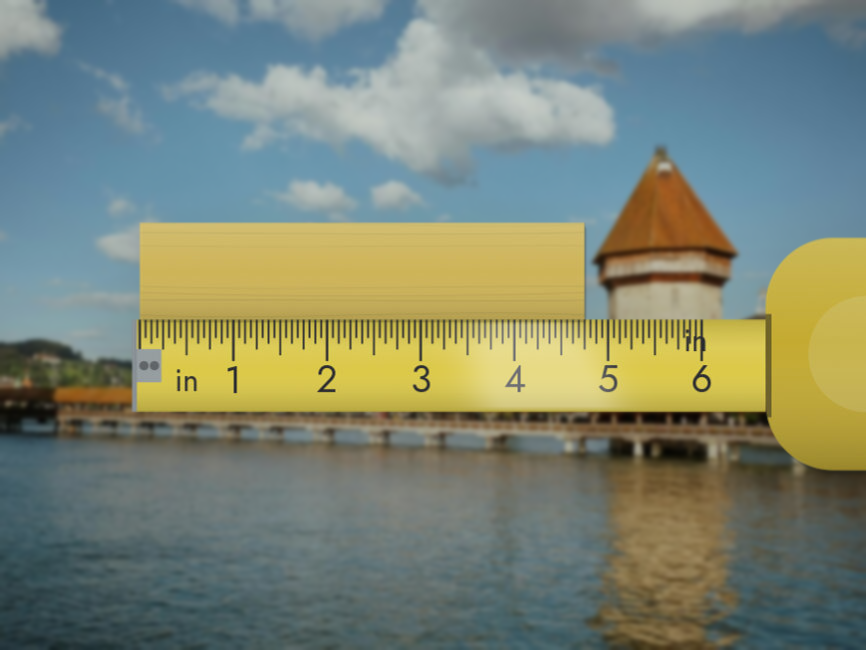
4.75 in
